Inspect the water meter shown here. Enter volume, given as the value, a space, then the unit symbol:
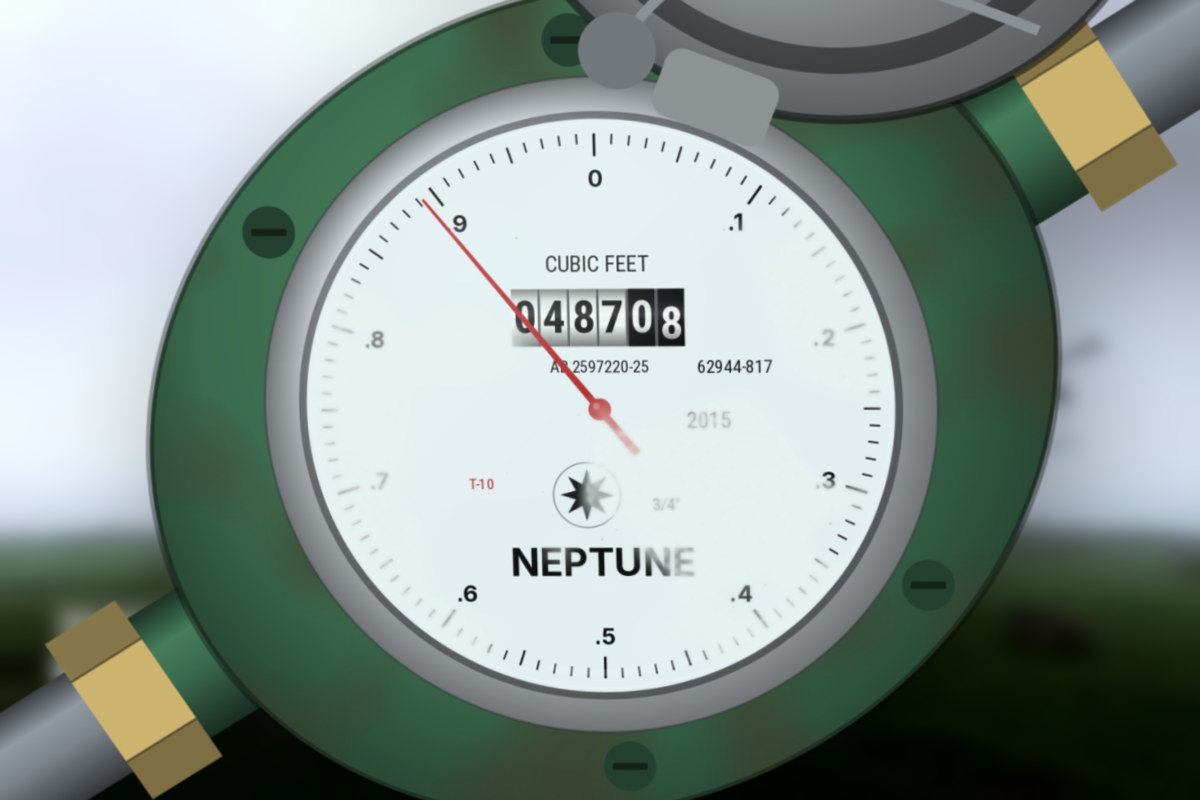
48707.89 ft³
